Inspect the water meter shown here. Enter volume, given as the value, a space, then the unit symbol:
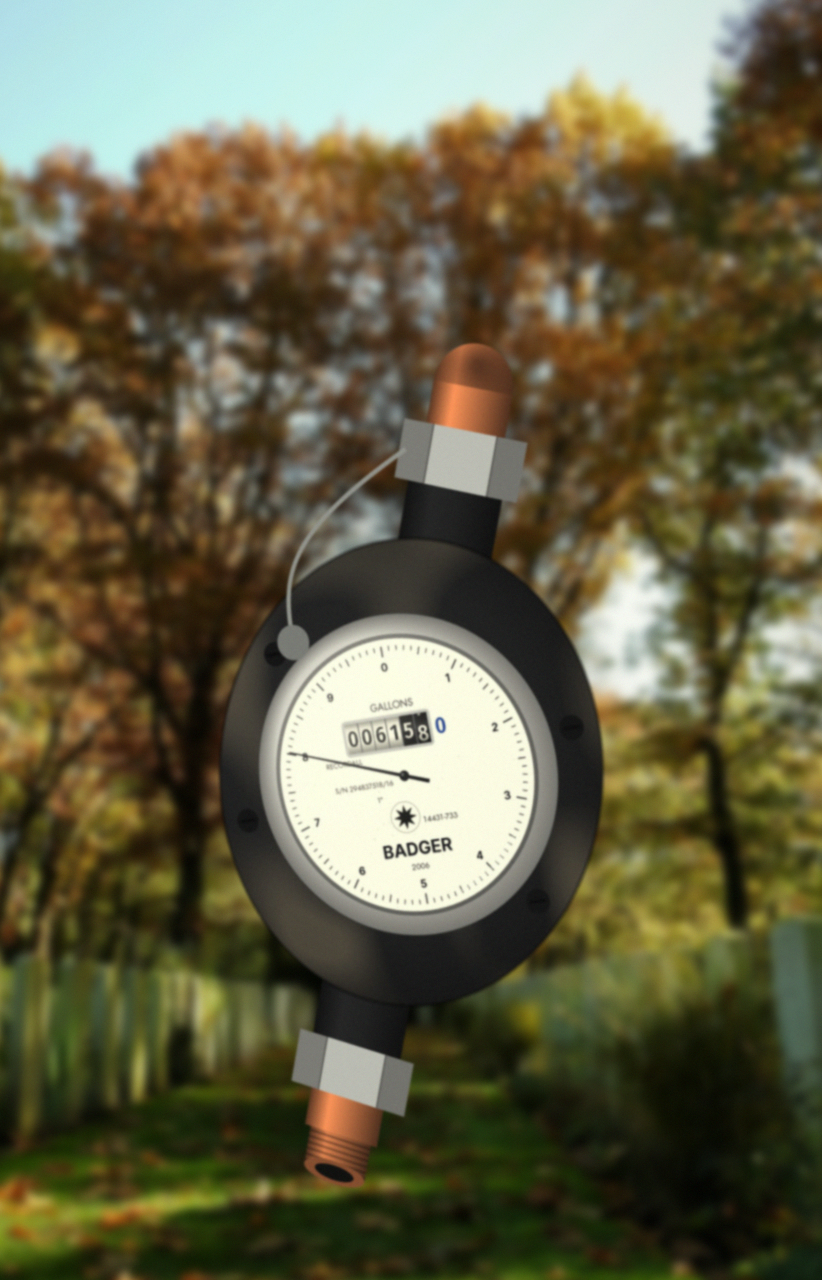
61578.0 gal
